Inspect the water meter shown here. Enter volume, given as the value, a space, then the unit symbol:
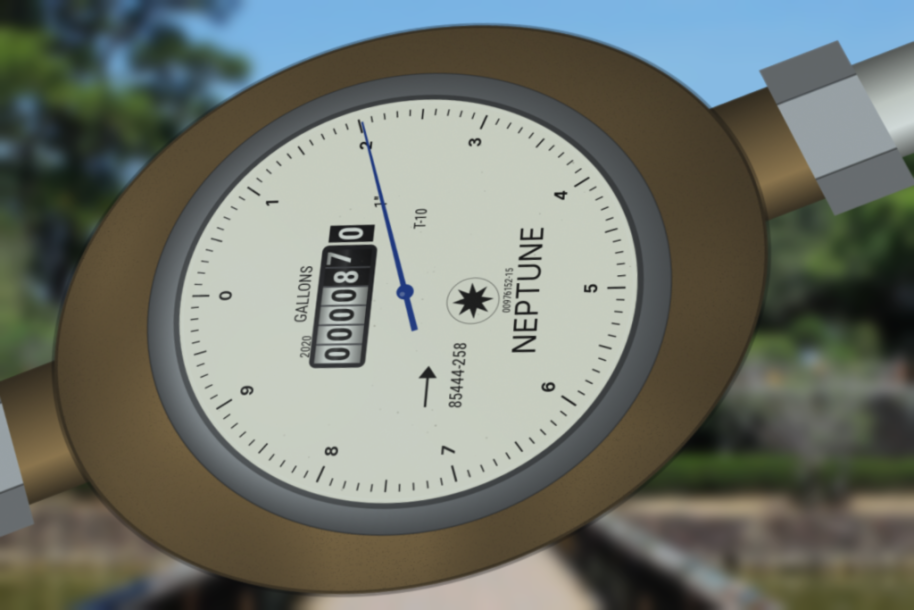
872.0 gal
